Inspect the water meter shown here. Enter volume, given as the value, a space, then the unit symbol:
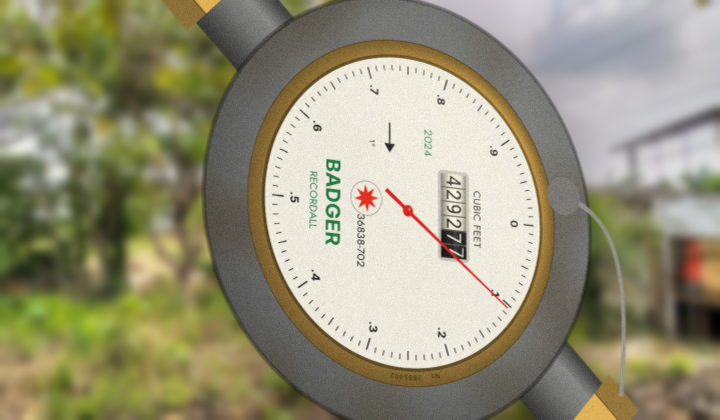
429277.10 ft³
